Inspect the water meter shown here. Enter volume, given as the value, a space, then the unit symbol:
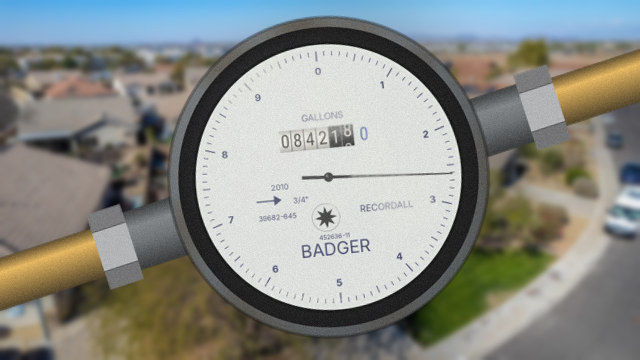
842182.6 gal
